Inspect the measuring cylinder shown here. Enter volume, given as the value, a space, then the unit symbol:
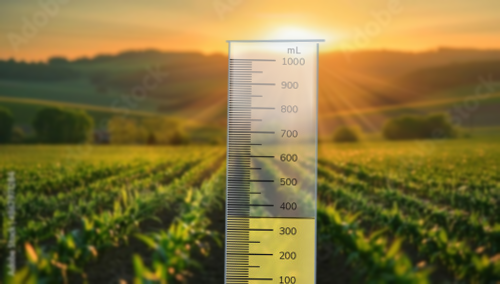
350 mL
